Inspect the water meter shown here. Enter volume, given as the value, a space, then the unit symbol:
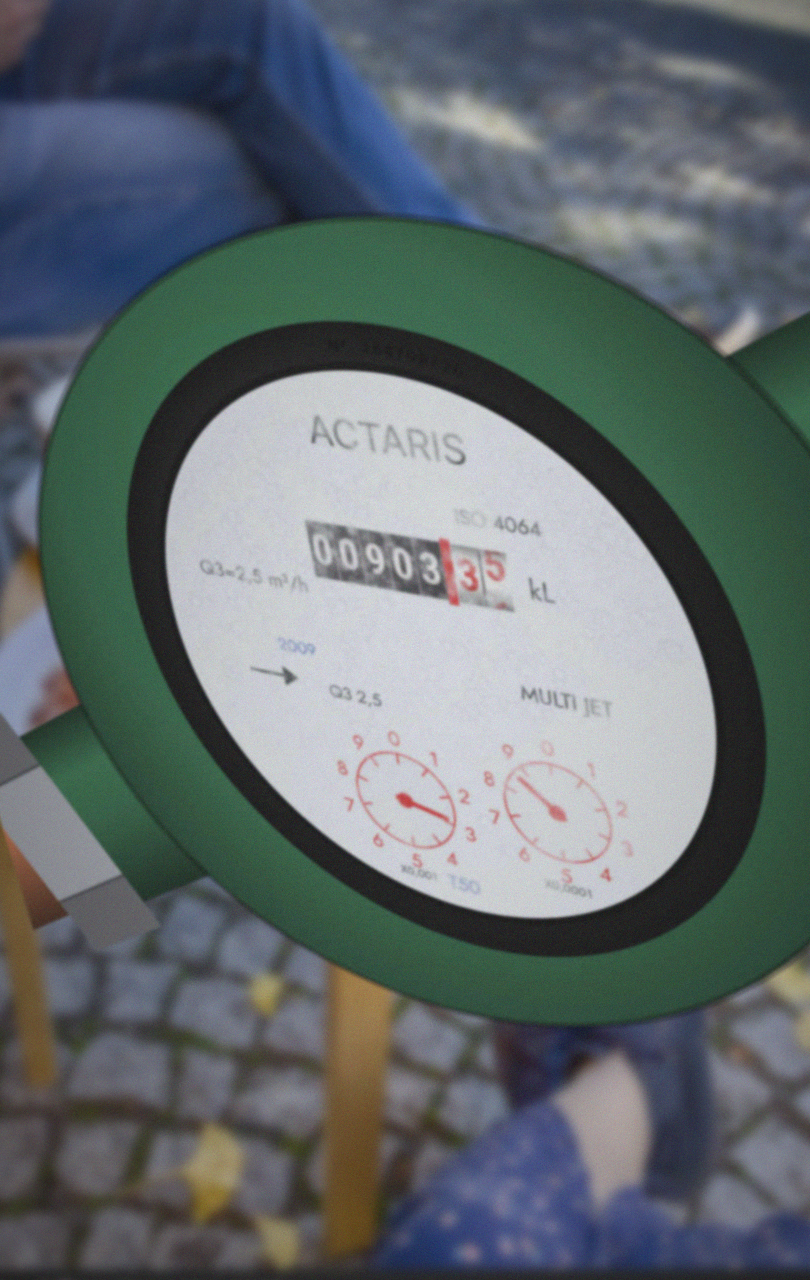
903.3528 kL
